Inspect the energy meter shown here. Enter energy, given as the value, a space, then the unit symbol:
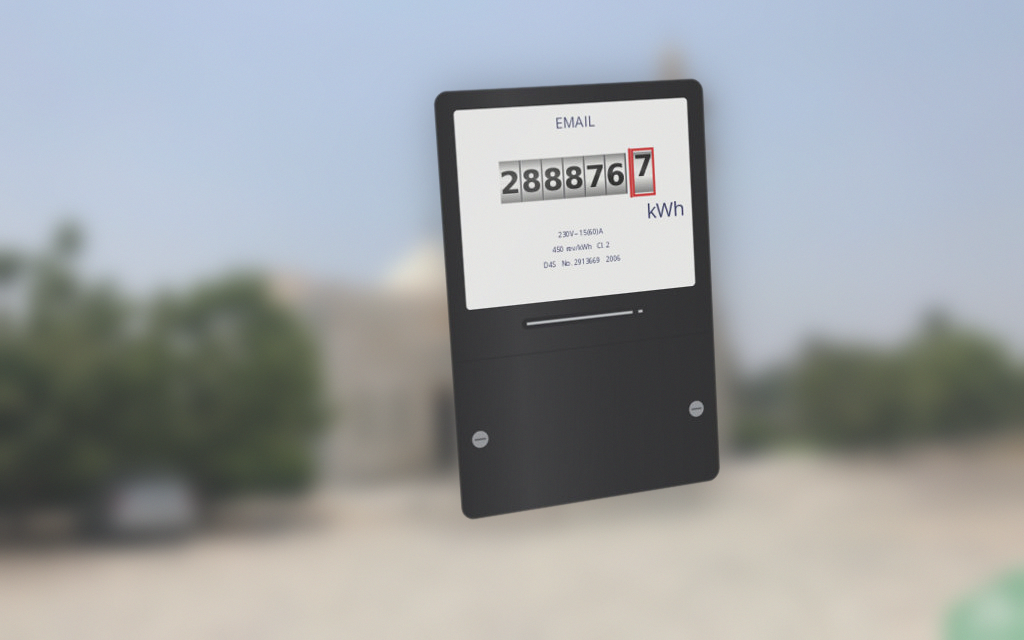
288876.7 kWh
